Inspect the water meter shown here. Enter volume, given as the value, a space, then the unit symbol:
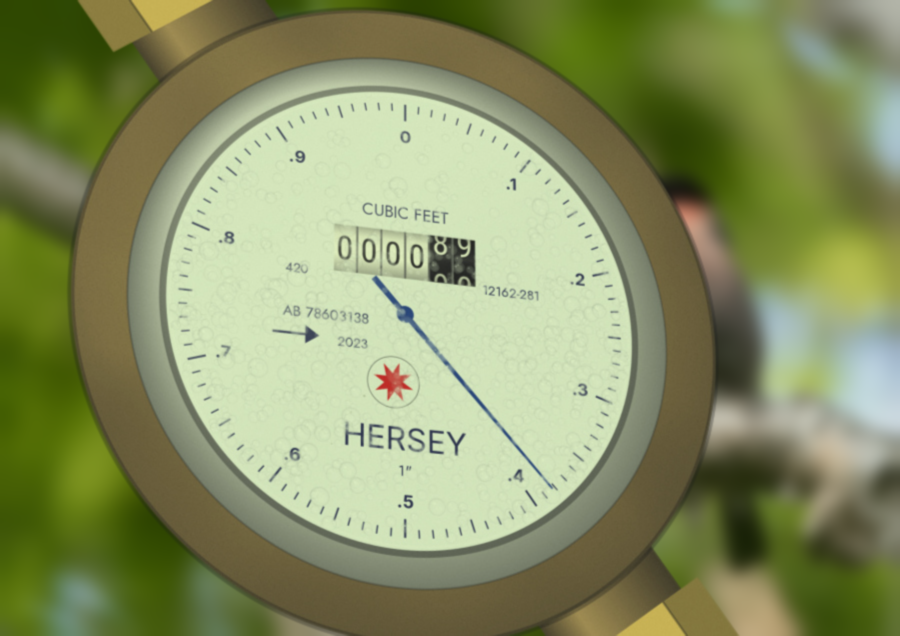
89.38 ft³
